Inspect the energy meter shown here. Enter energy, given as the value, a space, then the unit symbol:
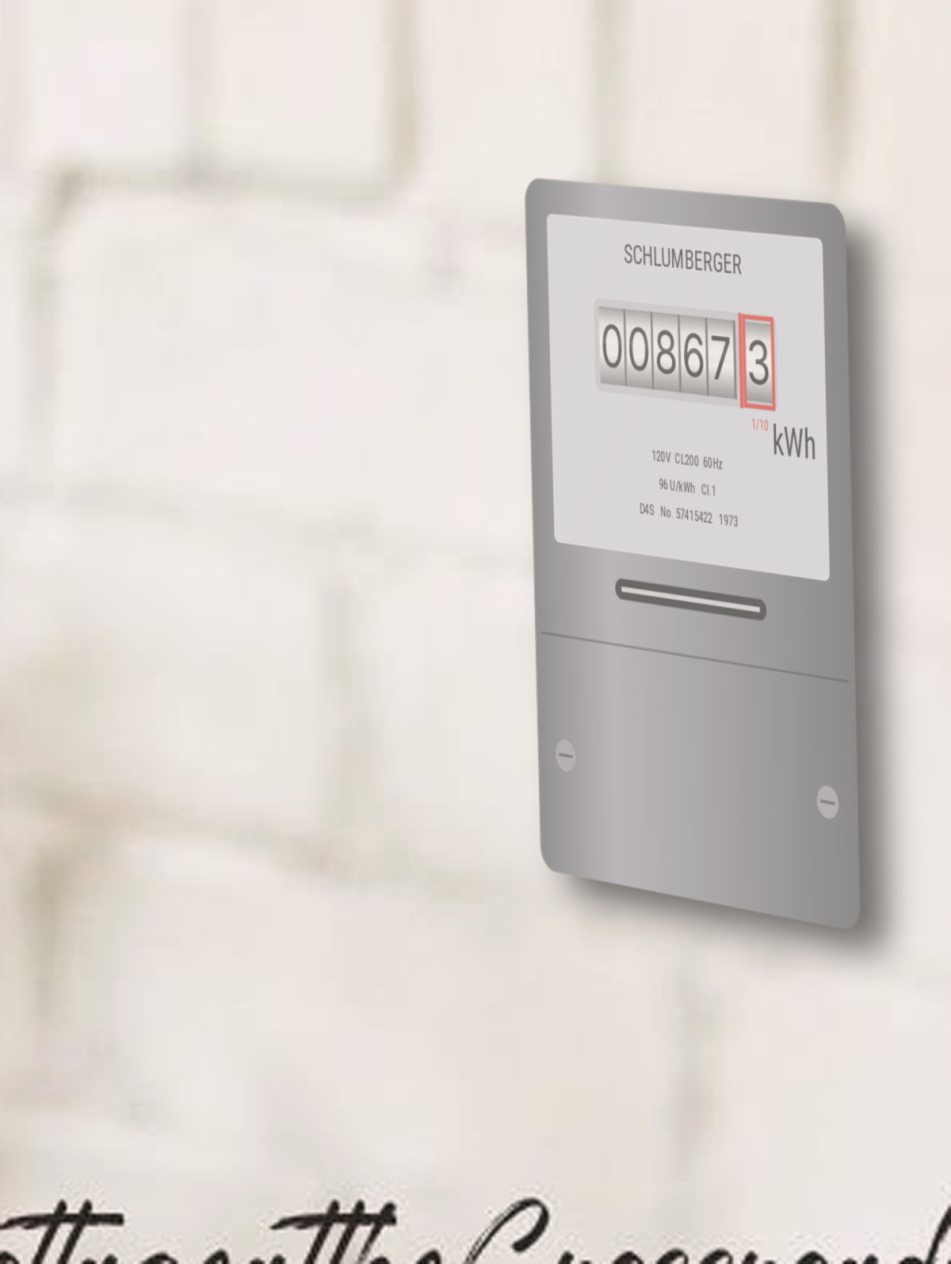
867.3 kWh
